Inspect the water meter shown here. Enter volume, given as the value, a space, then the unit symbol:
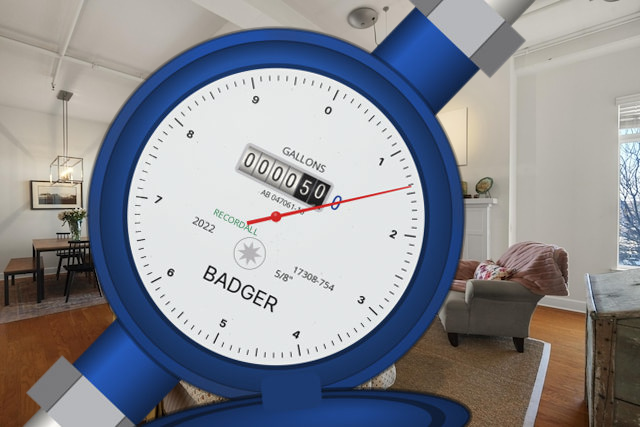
501.4 gal
